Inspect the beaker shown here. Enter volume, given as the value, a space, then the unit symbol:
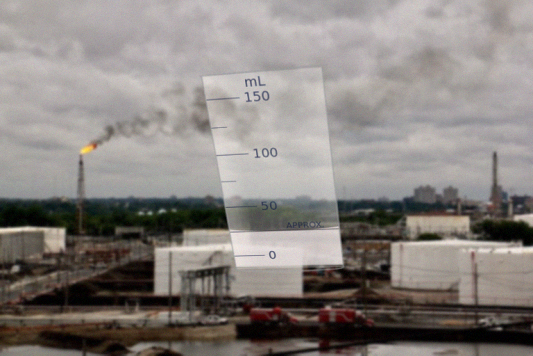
25 mL
